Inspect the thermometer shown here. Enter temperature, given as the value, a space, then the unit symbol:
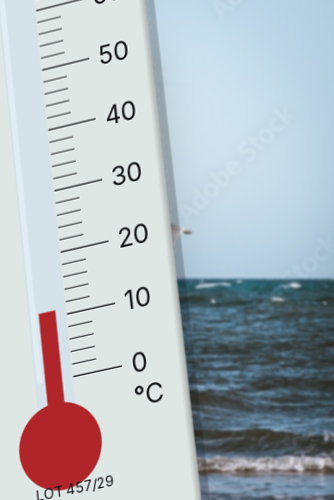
11 °C
